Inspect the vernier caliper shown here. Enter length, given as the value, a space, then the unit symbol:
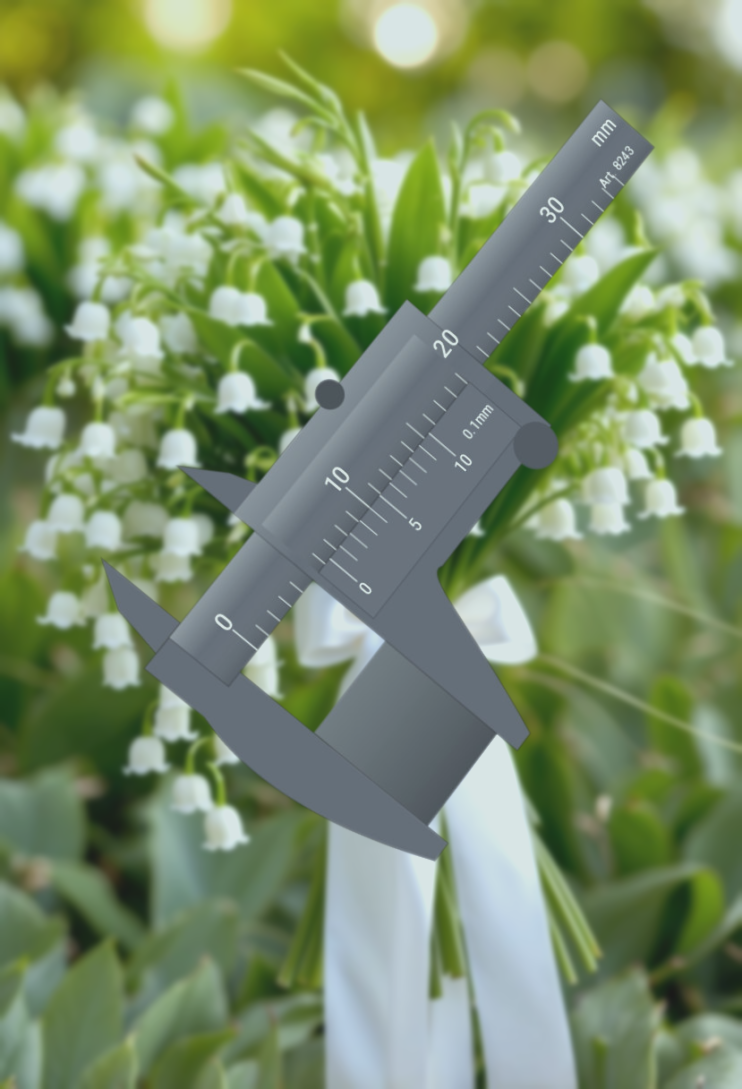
6.4 mm
